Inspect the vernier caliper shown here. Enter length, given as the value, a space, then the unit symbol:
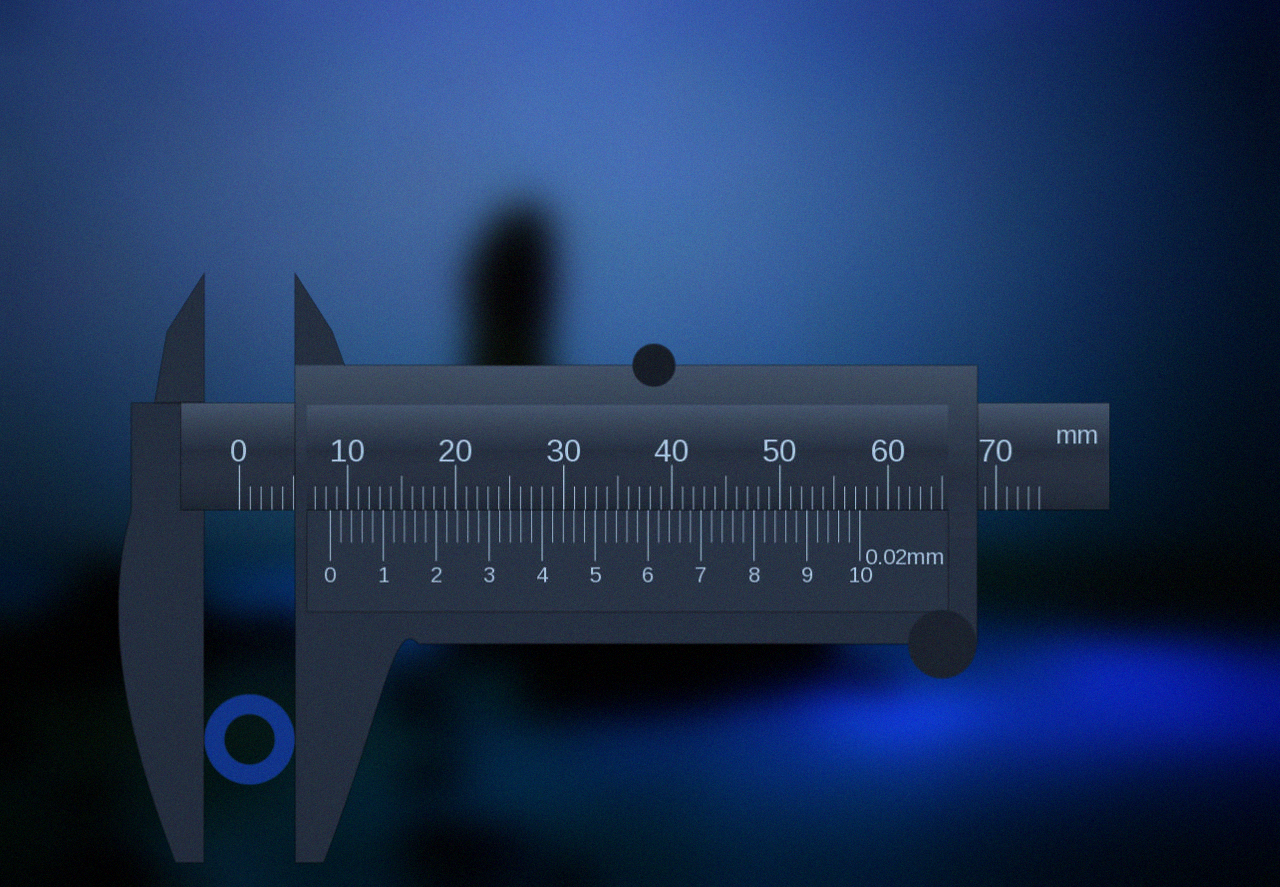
8.4 mm
